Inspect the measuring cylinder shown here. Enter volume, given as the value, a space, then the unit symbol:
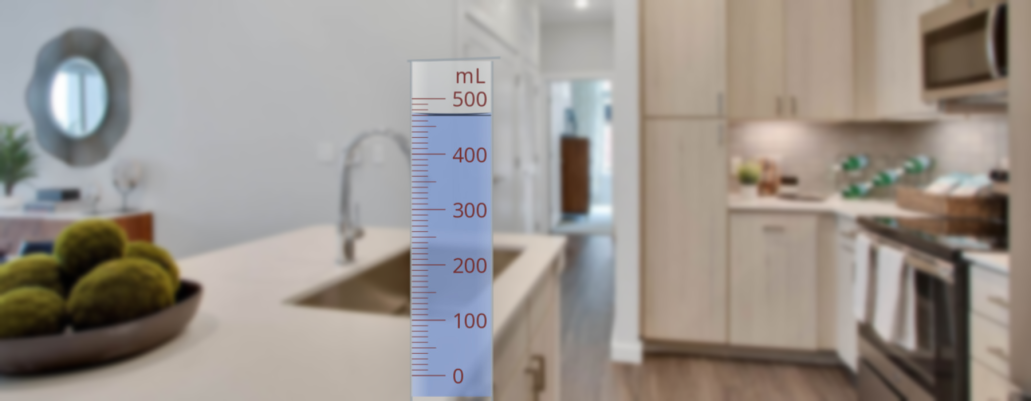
470 mL
